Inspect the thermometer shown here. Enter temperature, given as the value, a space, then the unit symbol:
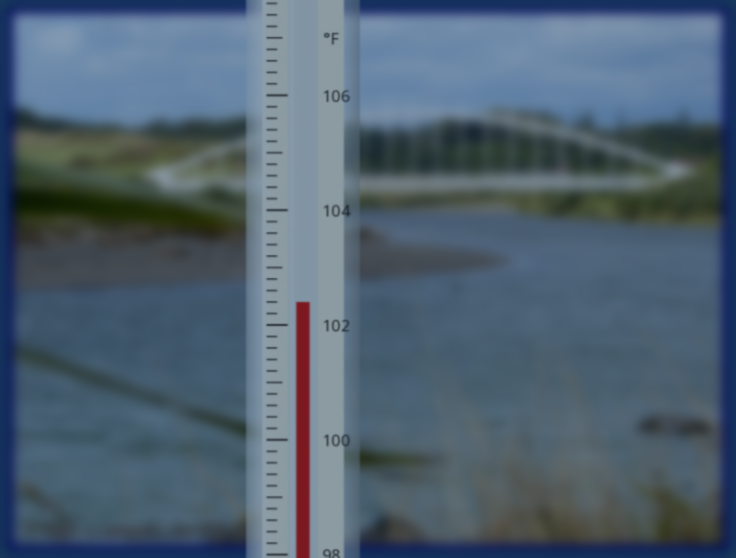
102.4 °F
